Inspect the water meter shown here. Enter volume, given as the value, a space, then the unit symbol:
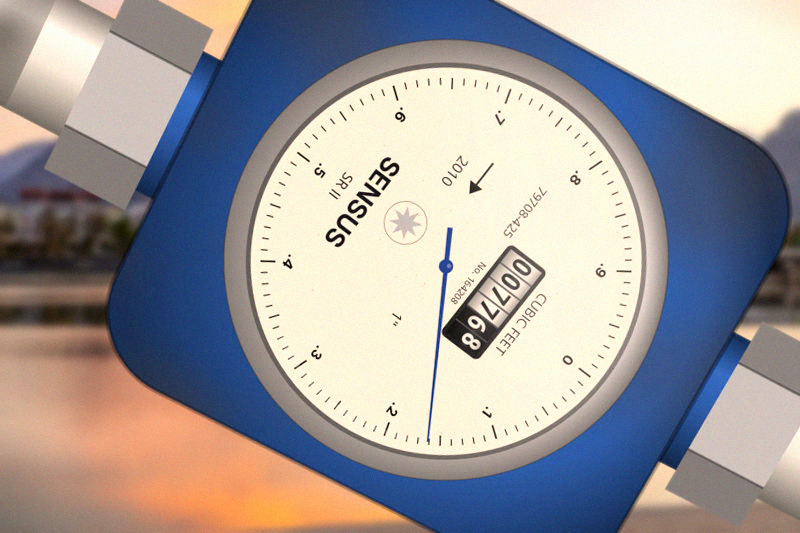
7768.16 ft³
